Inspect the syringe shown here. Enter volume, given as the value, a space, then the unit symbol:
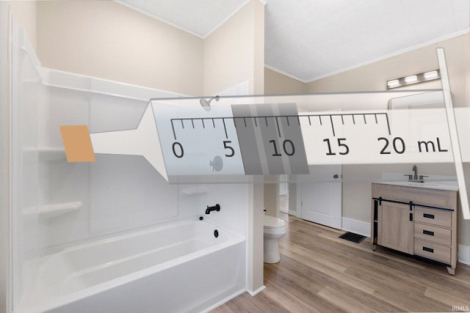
6 mL
